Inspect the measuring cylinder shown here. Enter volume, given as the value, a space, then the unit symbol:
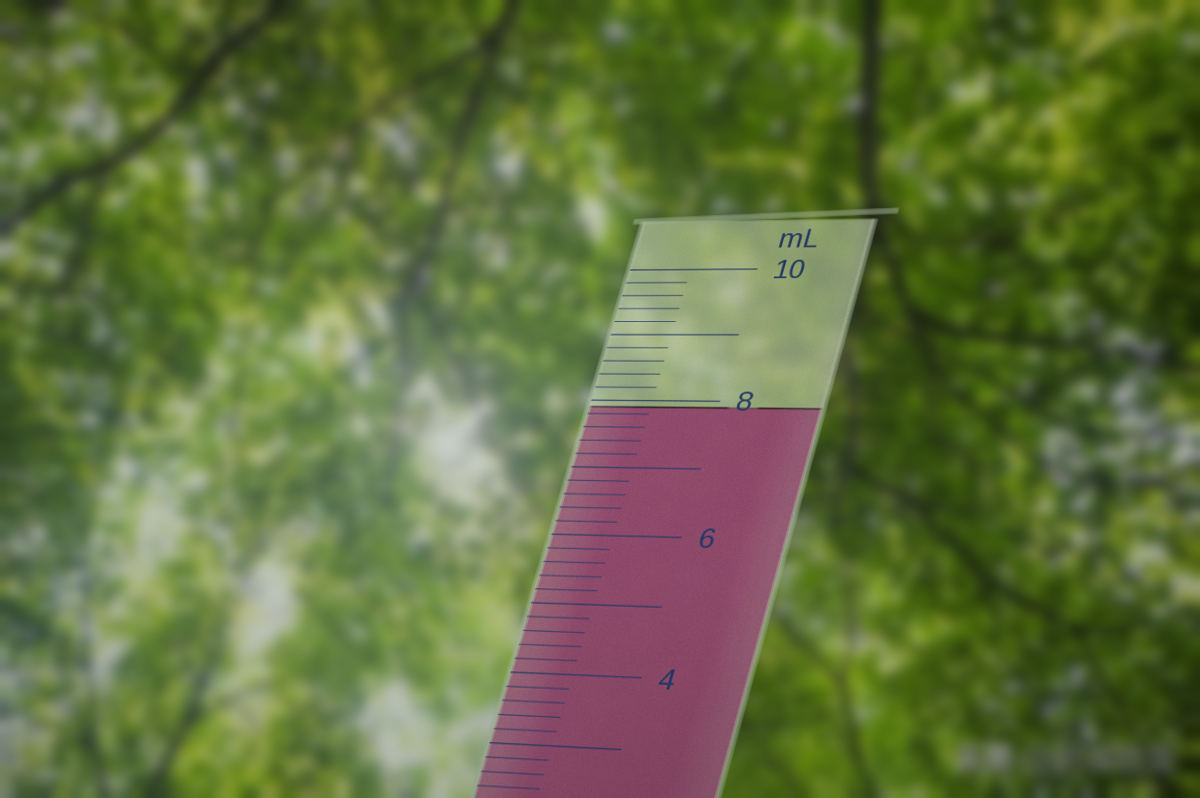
7.9 mL
